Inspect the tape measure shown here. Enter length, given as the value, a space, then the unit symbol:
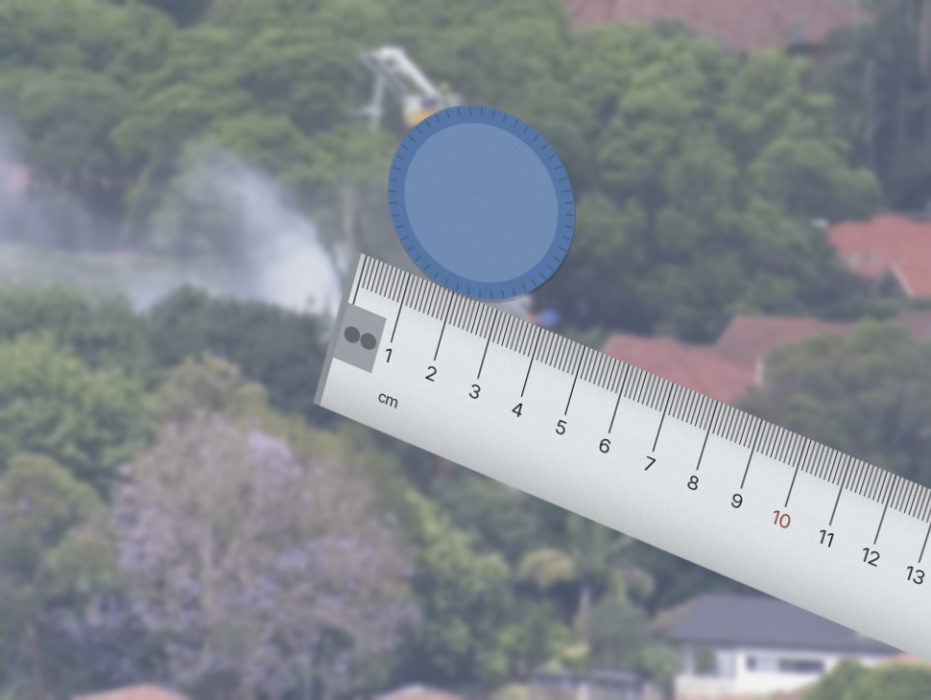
4.1 cm
